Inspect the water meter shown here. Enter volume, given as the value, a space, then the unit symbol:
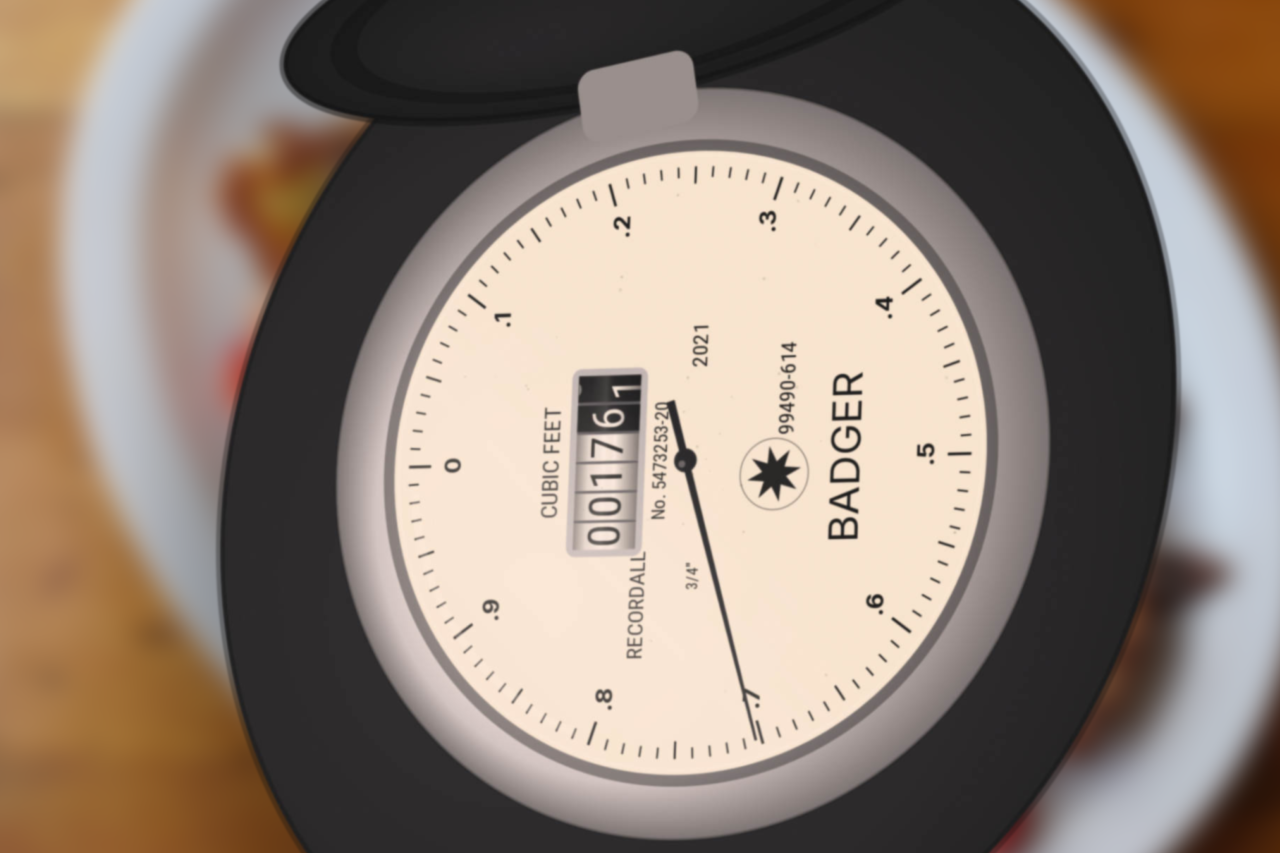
1760.70 ft³
